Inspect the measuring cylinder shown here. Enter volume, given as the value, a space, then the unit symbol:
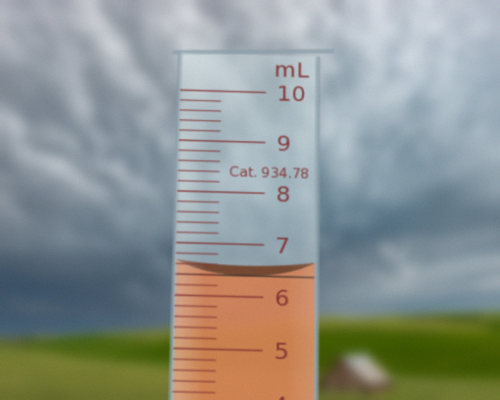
6.4 mL
